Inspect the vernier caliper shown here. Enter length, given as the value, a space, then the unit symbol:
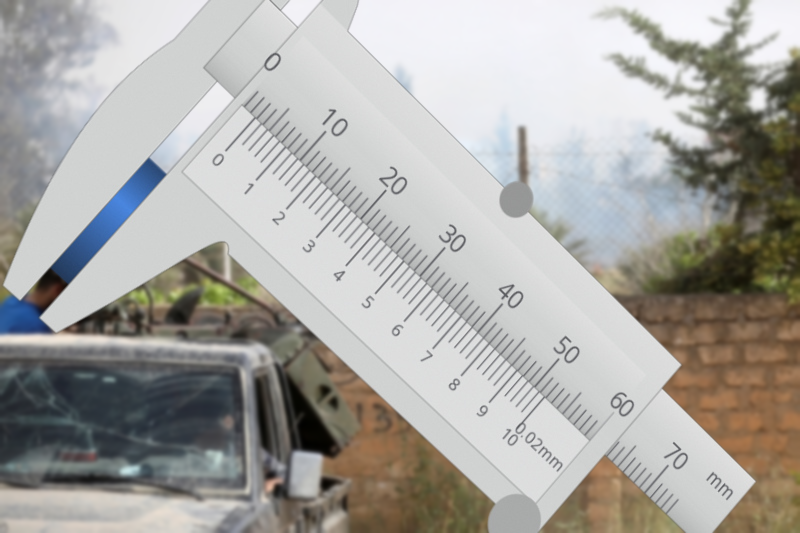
2.8 mm
